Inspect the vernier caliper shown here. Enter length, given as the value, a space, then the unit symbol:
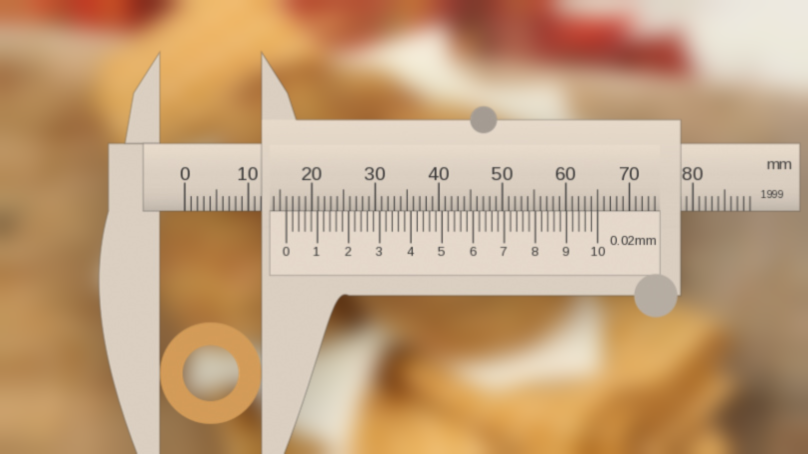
16.0 mm
